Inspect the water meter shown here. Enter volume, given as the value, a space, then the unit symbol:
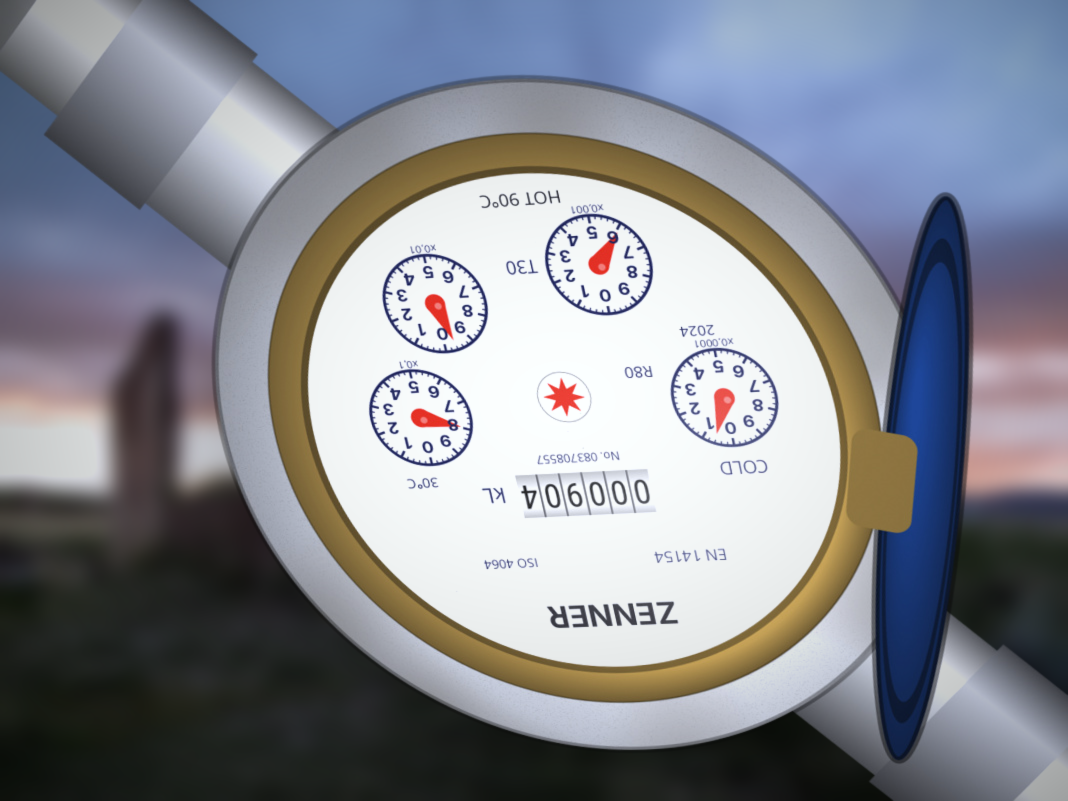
904.7960 kL
